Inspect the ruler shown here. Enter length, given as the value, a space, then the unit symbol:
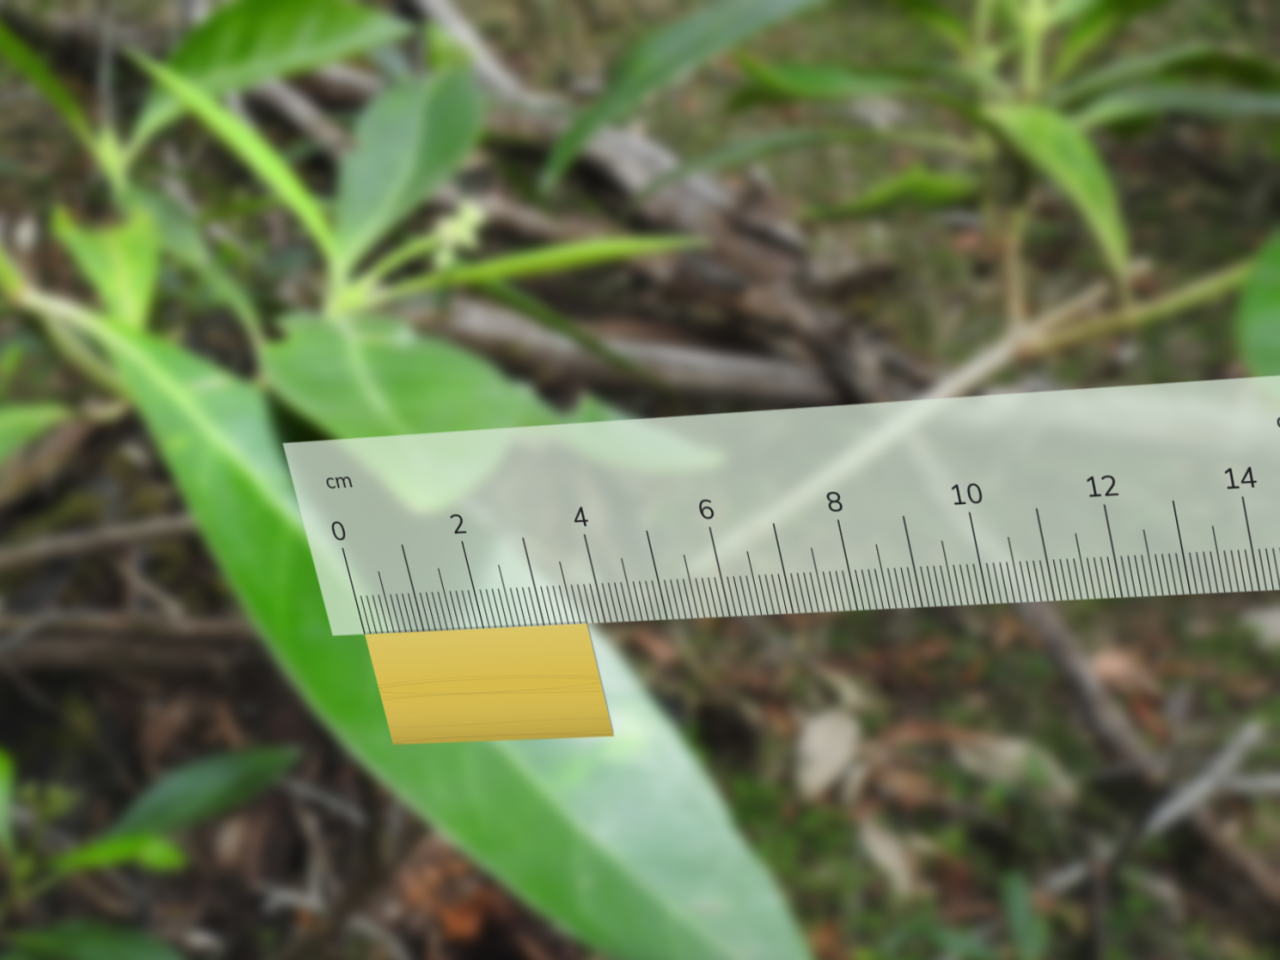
3.7 cm
